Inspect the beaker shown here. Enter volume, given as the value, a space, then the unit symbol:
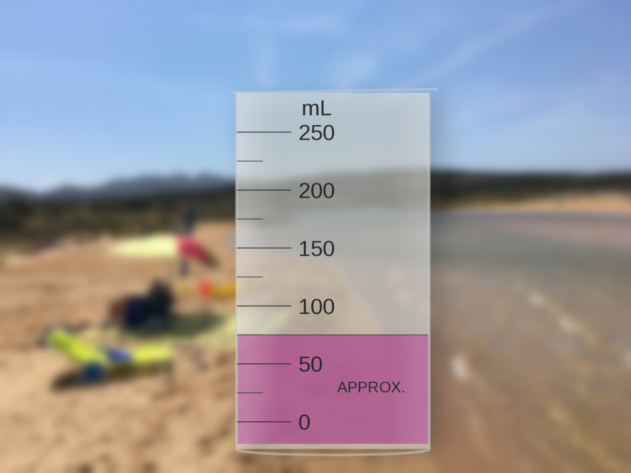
75 mL
